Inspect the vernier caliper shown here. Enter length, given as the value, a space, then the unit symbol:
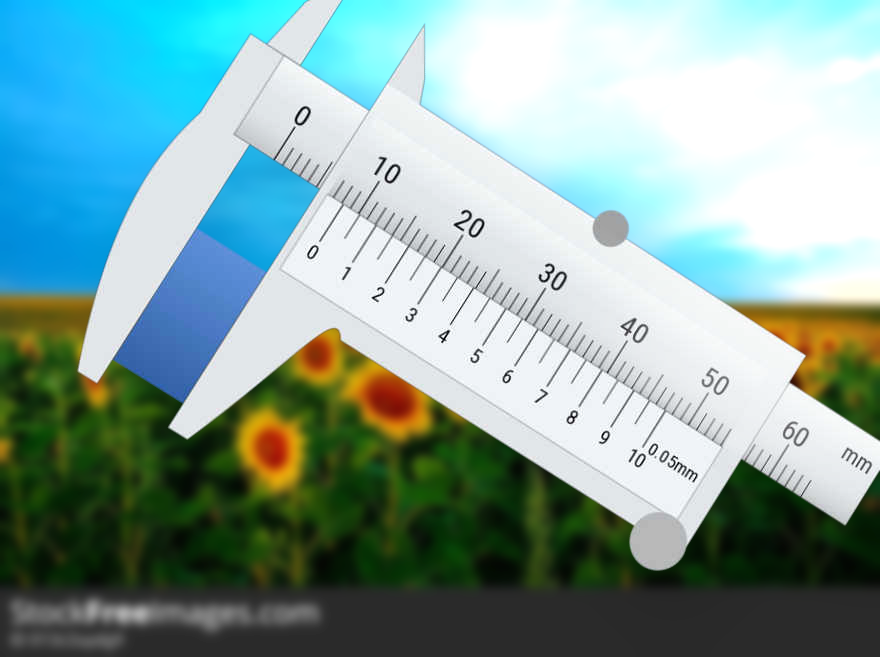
8.2 mm
